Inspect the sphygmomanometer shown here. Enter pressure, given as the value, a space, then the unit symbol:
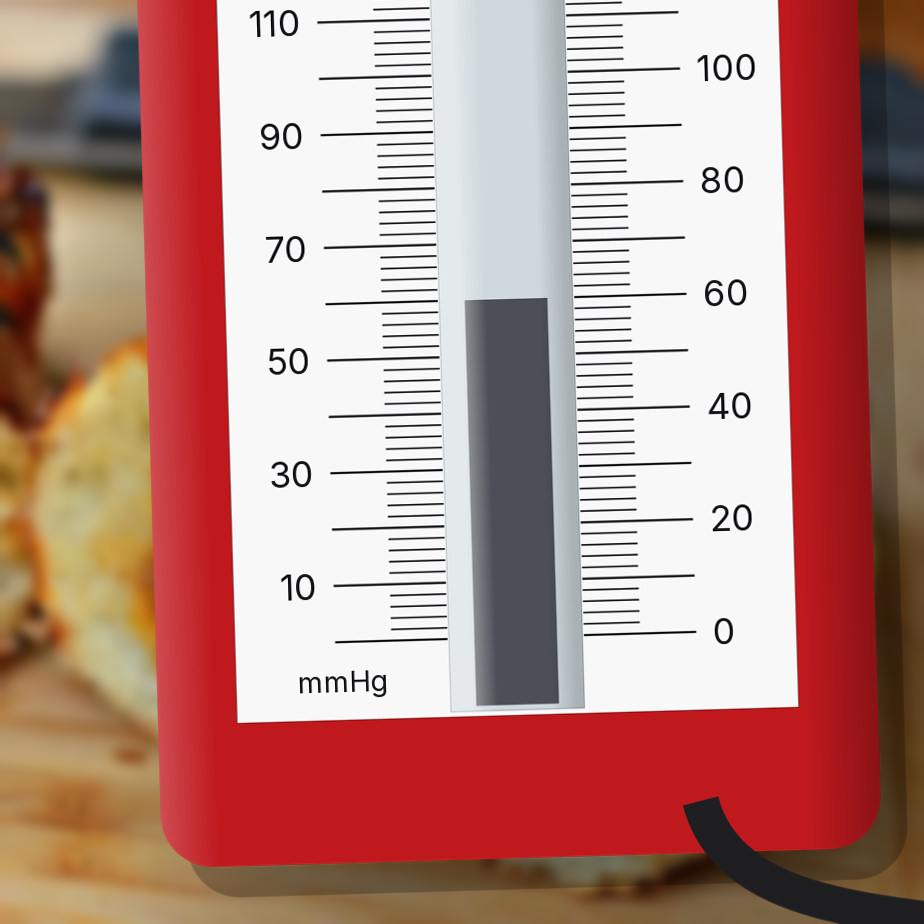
60 mmHg
